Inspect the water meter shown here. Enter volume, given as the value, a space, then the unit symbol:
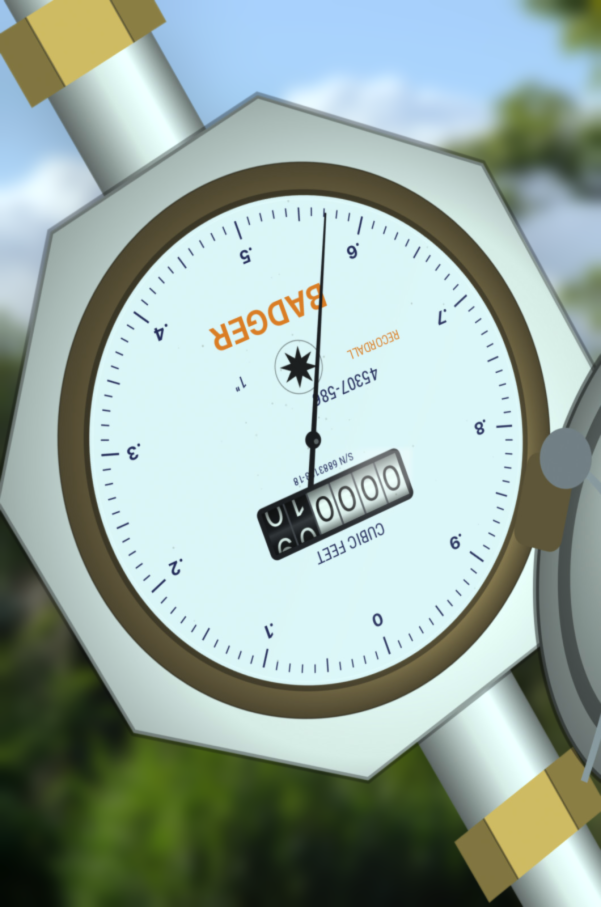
9.57 ft³
